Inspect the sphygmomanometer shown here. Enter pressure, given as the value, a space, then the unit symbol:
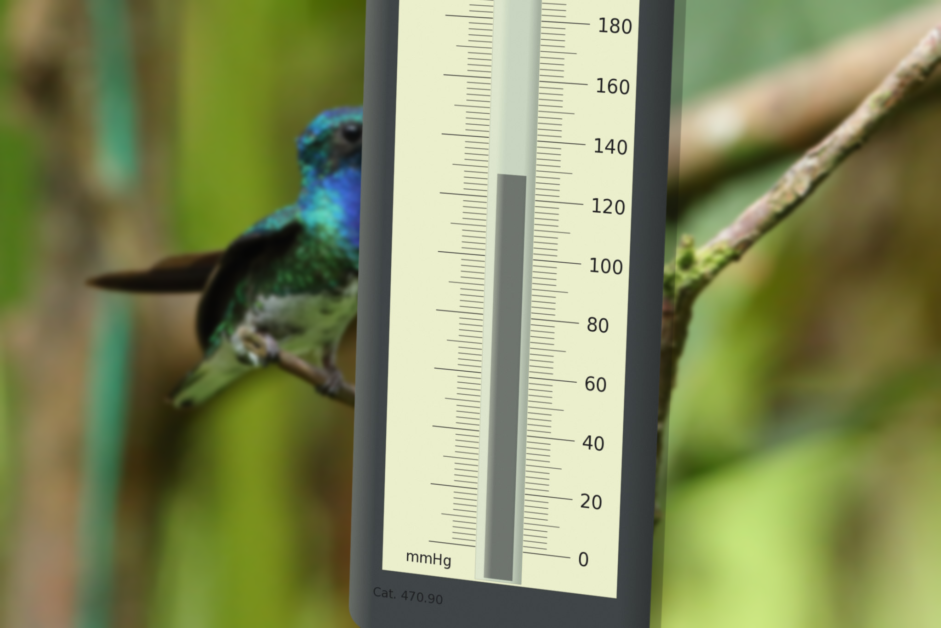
128 mmHg
